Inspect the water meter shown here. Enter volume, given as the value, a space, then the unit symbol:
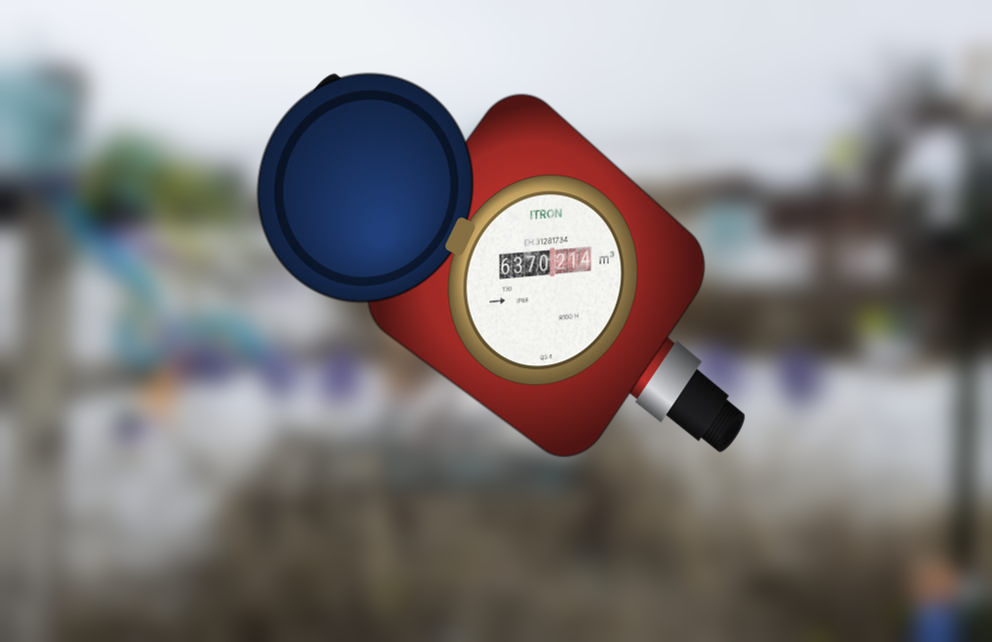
6370.214 m³
